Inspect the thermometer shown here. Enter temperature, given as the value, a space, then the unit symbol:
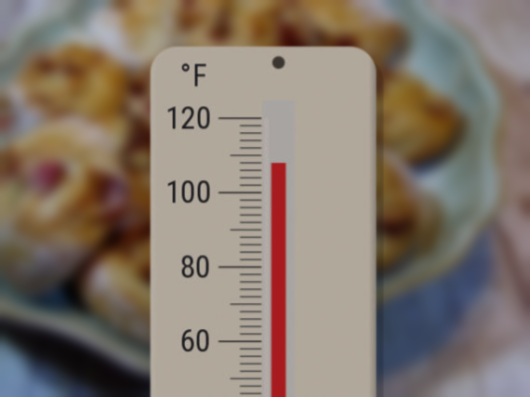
108 °F
